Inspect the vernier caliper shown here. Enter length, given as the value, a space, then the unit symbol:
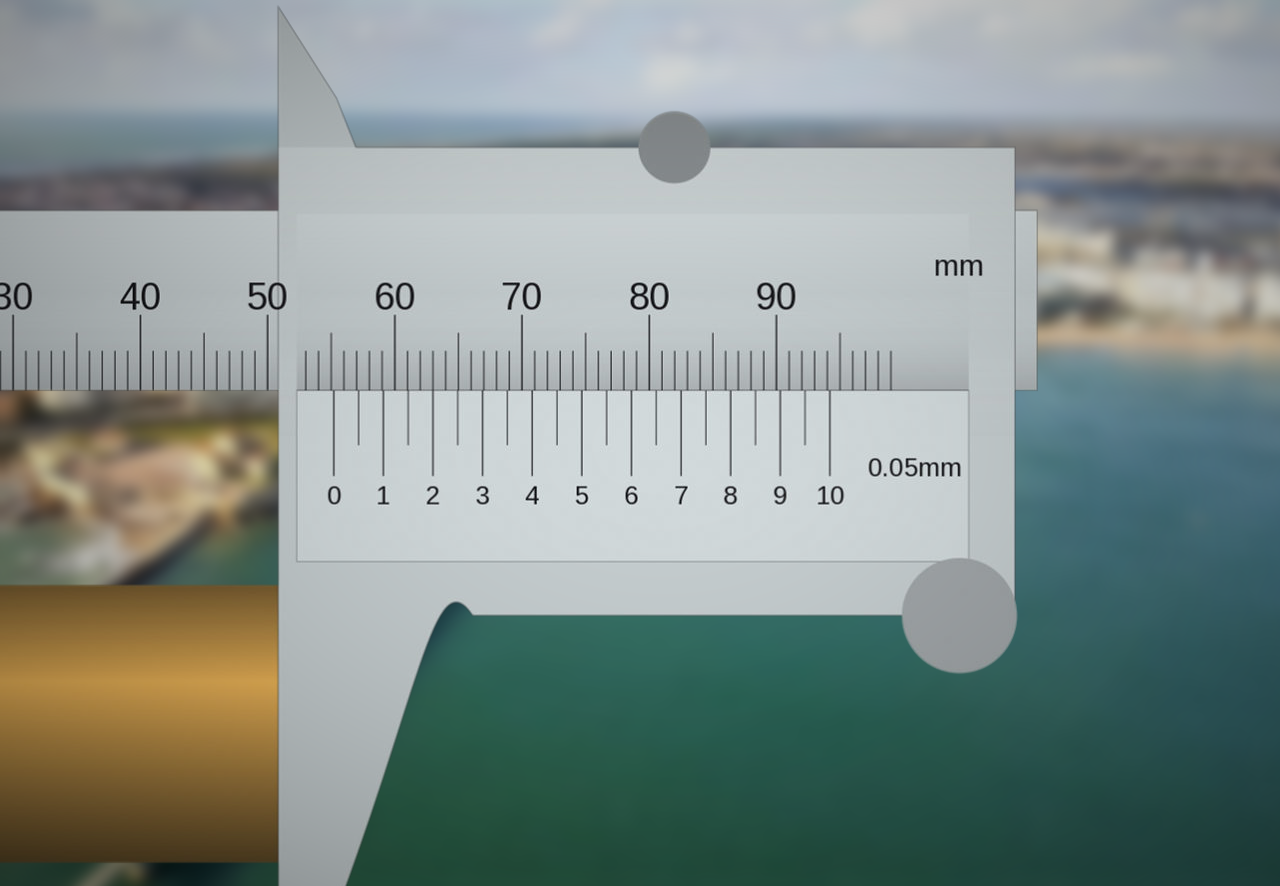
55.2 mm
